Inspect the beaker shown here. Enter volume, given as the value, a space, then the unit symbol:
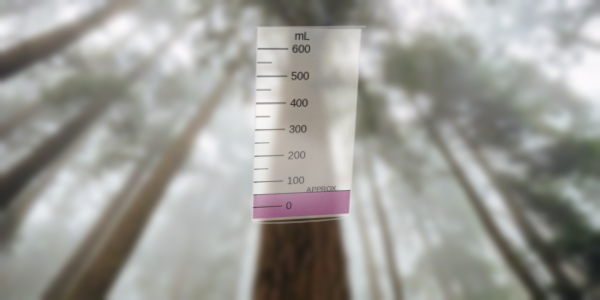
50 mL
